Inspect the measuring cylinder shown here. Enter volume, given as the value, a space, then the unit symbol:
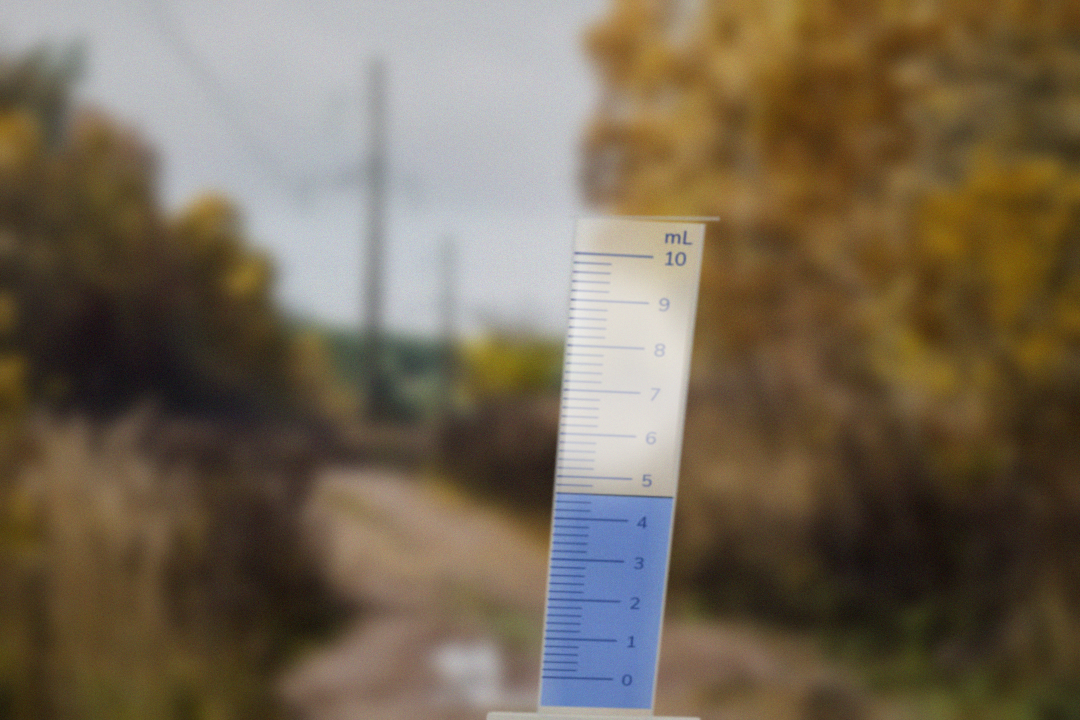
4.6 mL
